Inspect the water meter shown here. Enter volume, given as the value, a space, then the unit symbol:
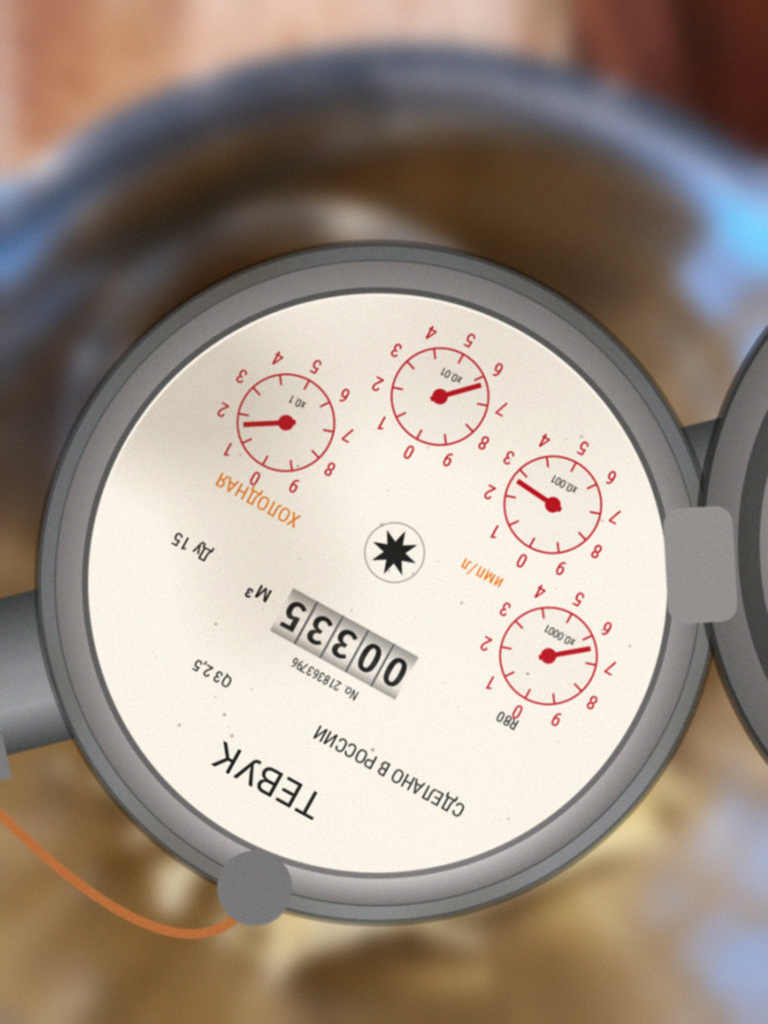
335.1626 m³
